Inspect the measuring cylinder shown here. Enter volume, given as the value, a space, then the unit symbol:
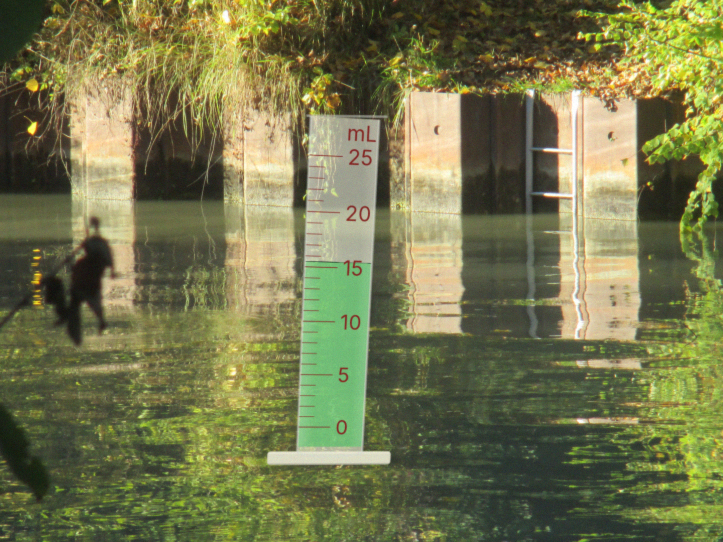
15.5 mL
